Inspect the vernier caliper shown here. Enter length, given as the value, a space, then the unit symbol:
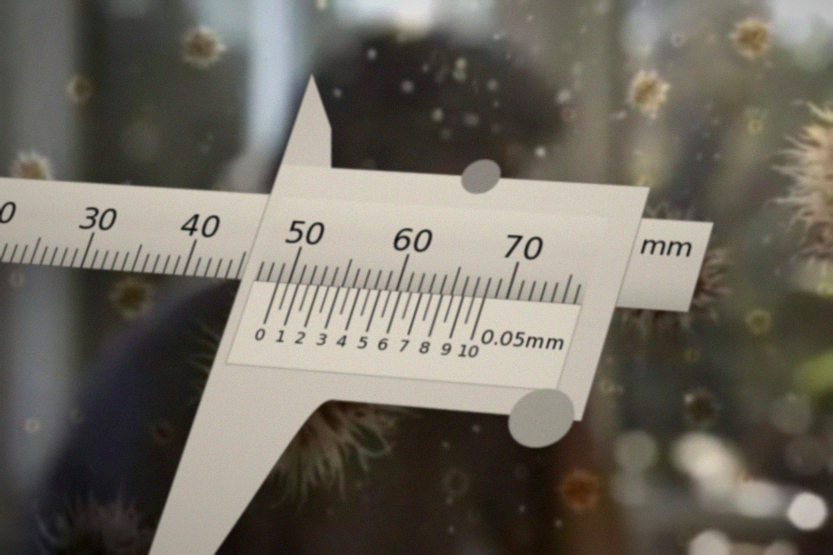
49.0 mm
